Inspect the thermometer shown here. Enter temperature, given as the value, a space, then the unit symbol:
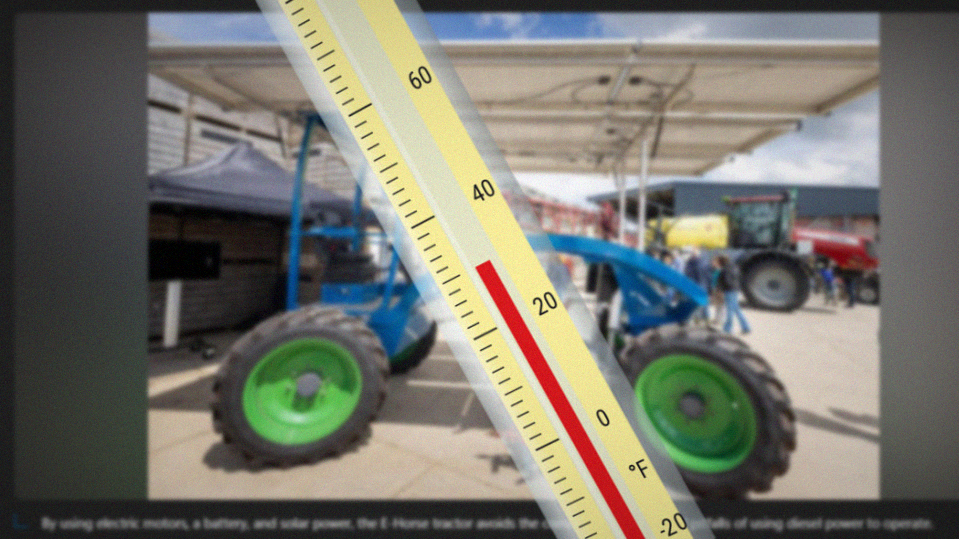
30 °F
